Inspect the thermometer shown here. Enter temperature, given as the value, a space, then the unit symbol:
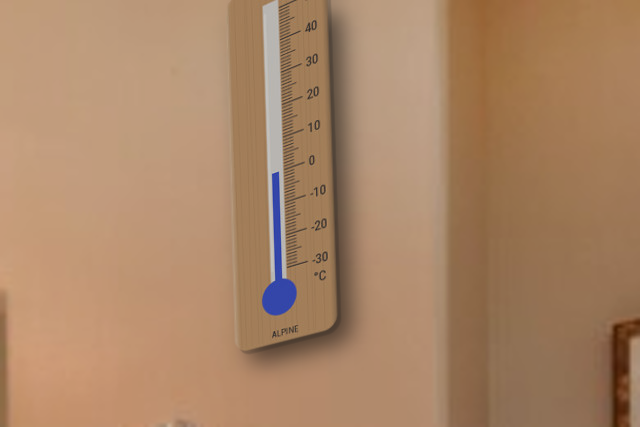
0 °C
